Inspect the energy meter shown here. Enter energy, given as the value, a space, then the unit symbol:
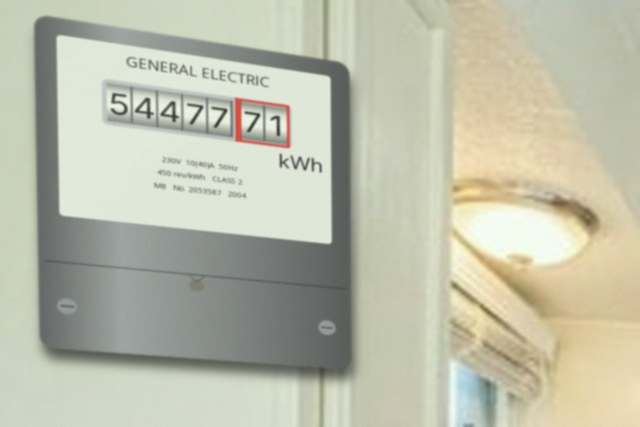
54477.71 kWh
